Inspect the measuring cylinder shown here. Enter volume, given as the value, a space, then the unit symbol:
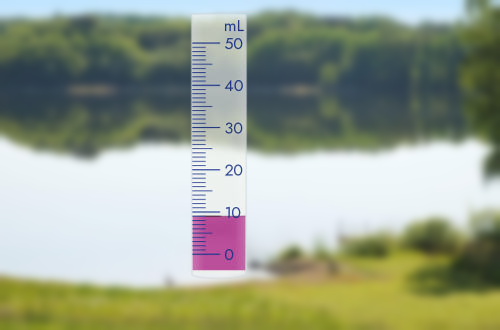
9 mL
